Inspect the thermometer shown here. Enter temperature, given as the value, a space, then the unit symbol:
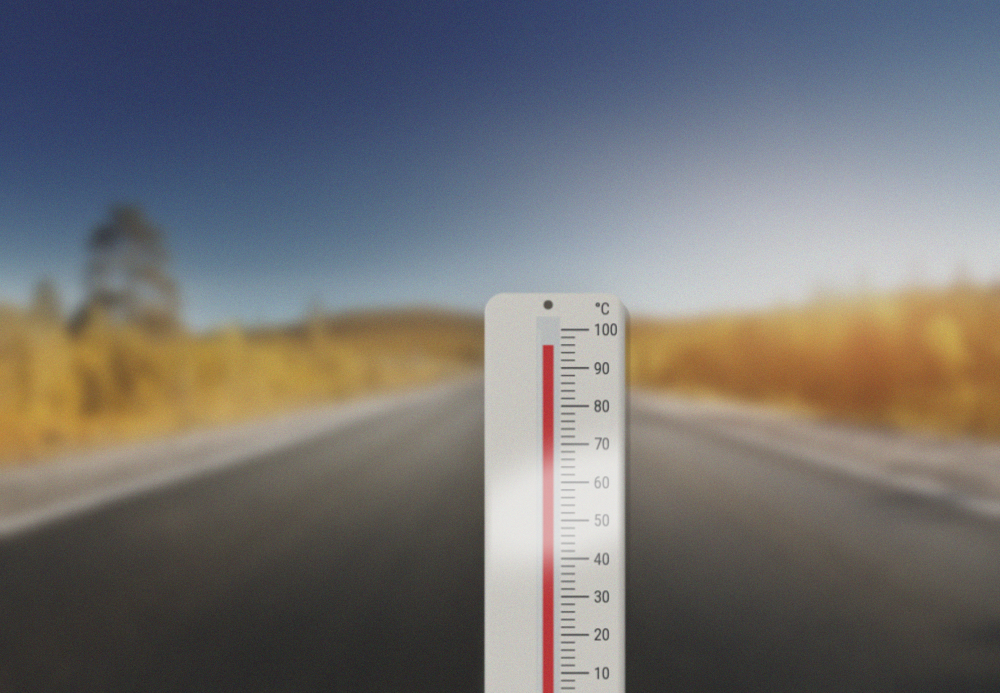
96 °C
